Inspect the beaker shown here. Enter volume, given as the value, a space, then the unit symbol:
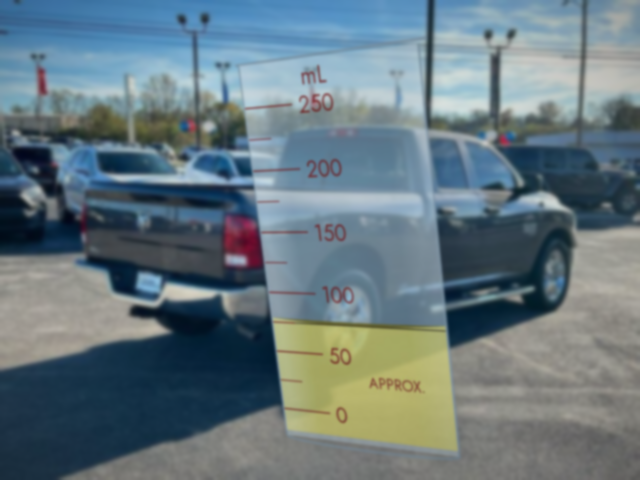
75 mL
